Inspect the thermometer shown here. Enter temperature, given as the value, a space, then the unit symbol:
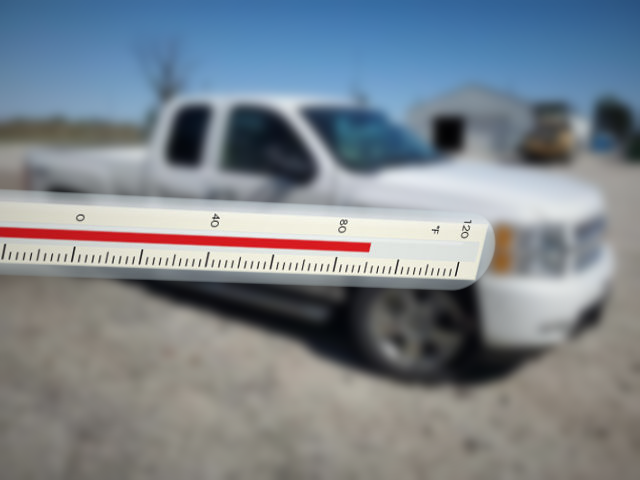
90 °F
